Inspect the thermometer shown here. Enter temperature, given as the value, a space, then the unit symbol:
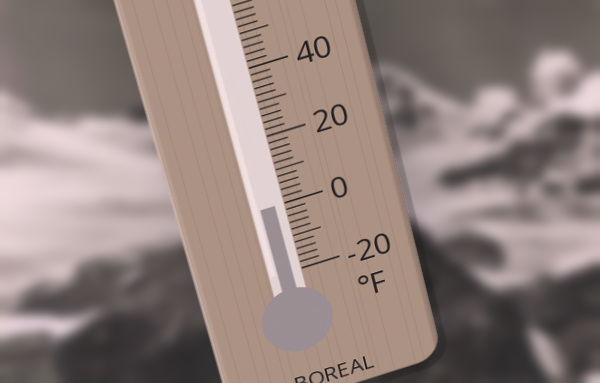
0 °F
